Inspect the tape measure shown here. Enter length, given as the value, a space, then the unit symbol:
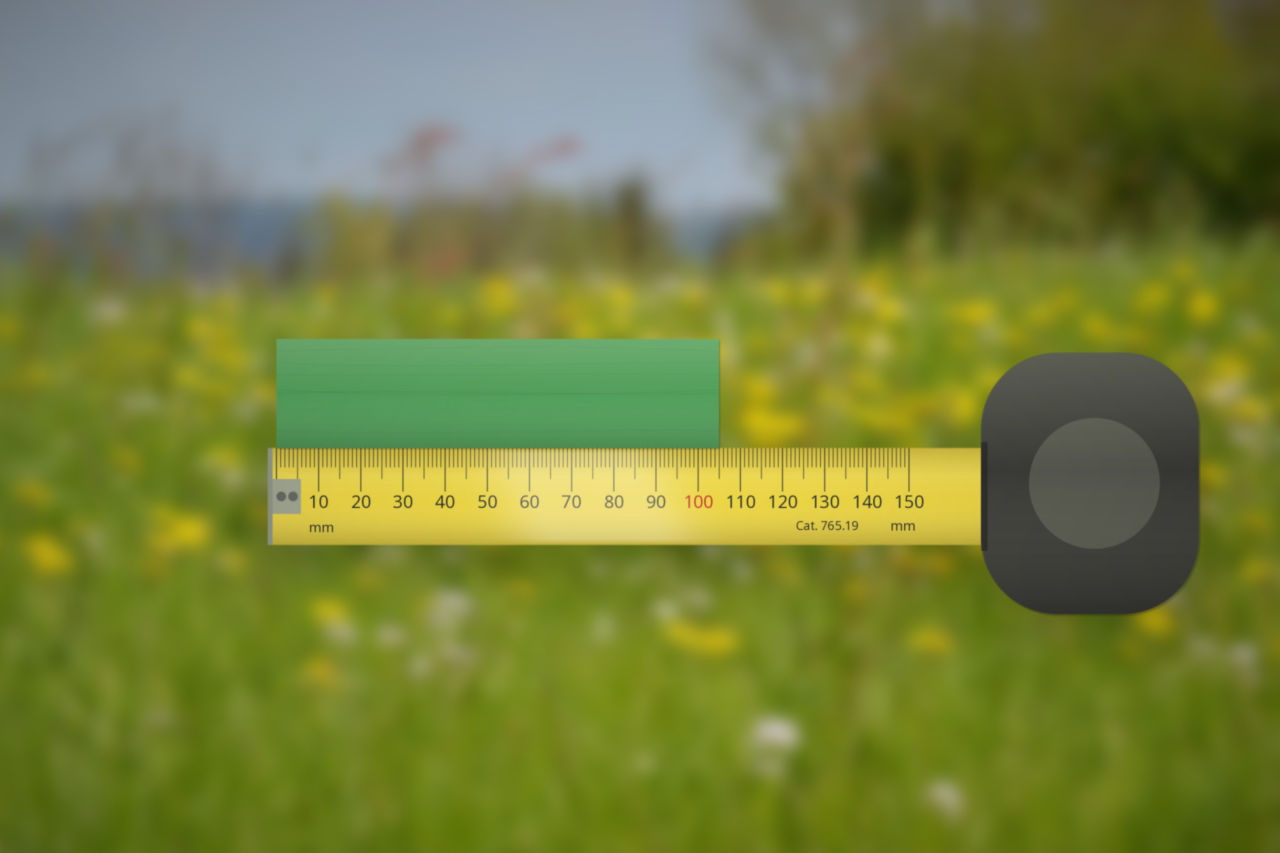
105 mm
